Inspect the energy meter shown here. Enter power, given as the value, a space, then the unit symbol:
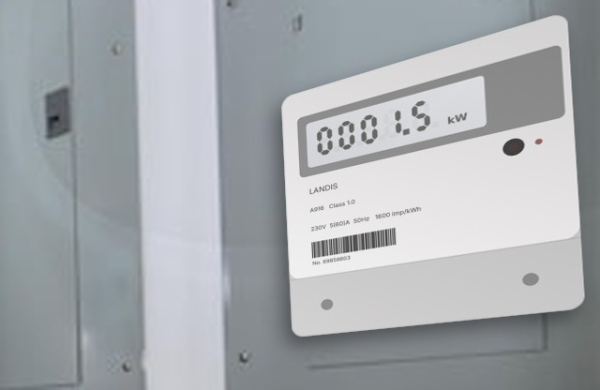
1.5 kW
